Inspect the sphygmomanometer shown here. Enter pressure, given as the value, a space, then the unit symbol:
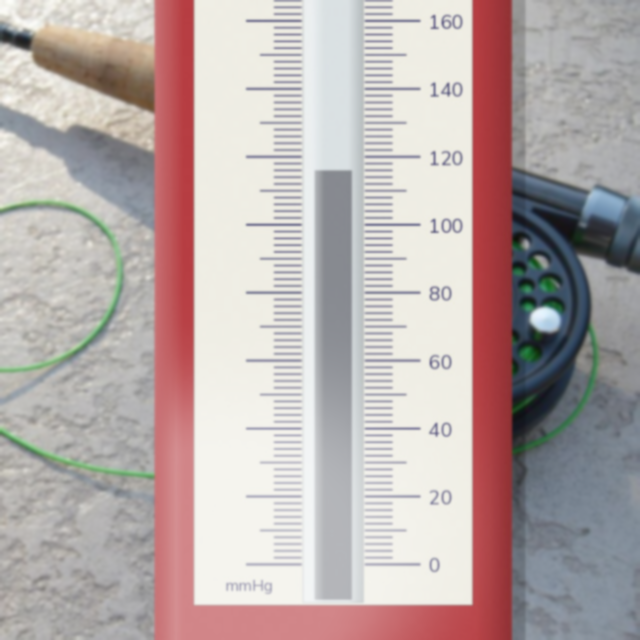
116 mmHg
